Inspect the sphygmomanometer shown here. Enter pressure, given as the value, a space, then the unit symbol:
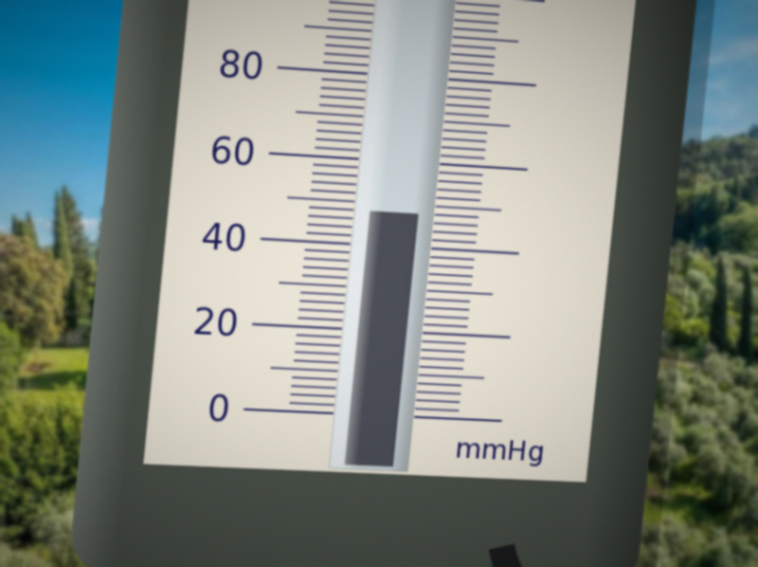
48 mmHg
